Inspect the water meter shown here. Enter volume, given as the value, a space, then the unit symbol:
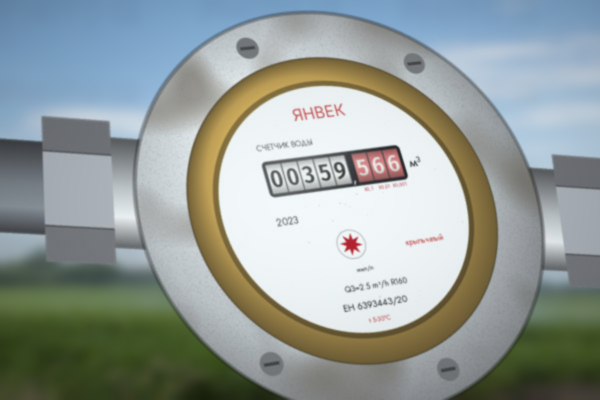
359.566 m³
